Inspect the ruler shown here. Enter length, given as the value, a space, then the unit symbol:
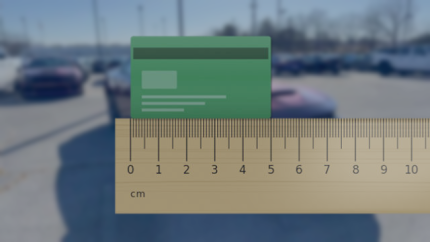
5 cm
